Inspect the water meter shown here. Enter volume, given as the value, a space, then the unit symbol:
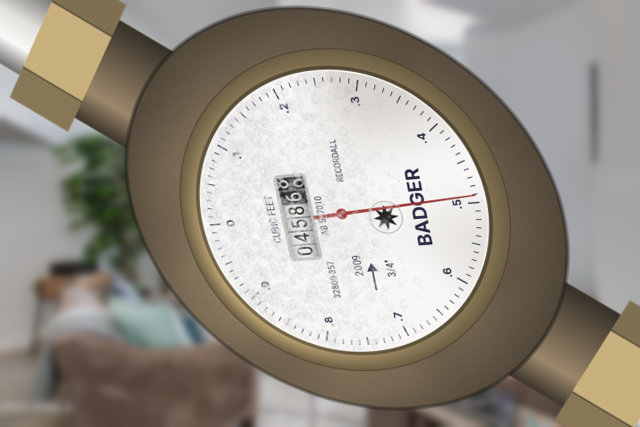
45868.49 ft³
